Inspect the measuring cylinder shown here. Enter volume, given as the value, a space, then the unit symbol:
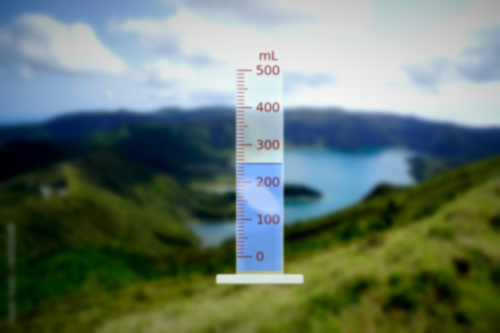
250 mL
